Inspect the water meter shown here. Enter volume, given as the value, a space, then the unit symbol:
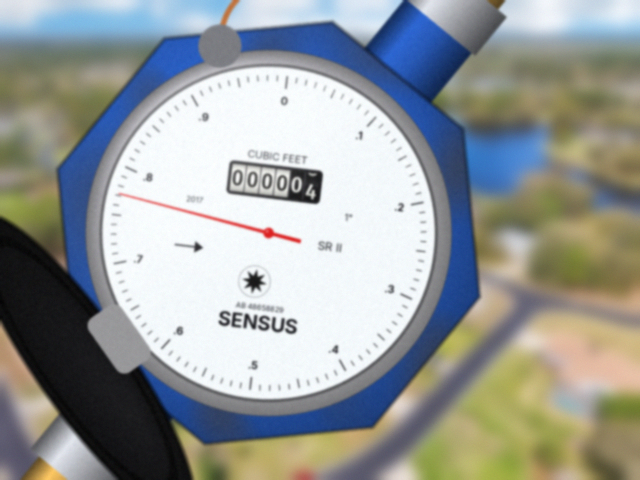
3.77 ft³
